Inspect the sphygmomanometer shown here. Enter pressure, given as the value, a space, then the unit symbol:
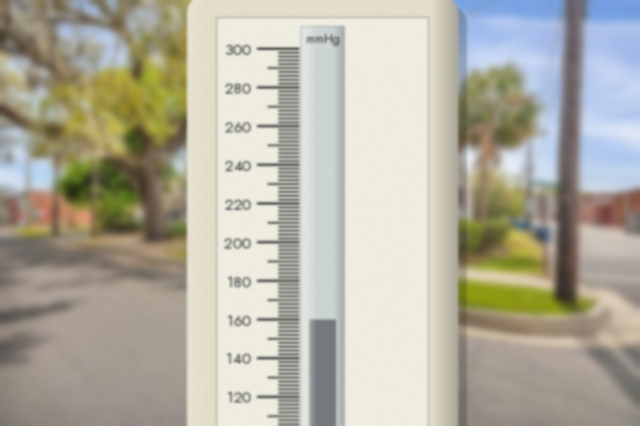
160 mmHg
